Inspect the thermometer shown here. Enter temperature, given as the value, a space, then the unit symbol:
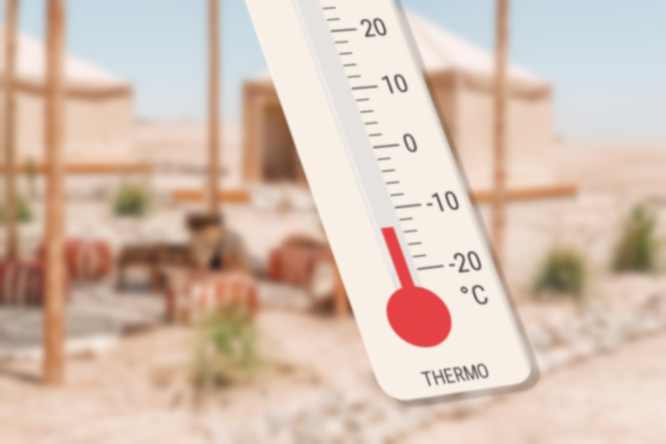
-13 °C
